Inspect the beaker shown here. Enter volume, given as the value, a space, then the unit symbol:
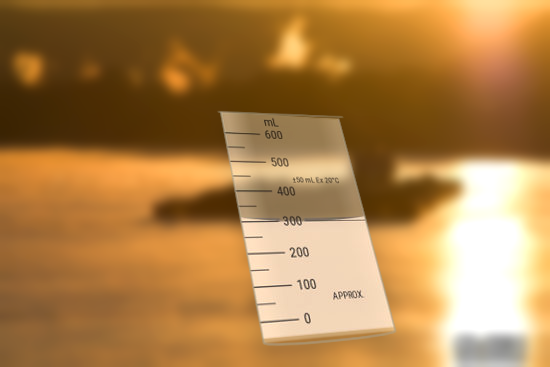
300 mL
